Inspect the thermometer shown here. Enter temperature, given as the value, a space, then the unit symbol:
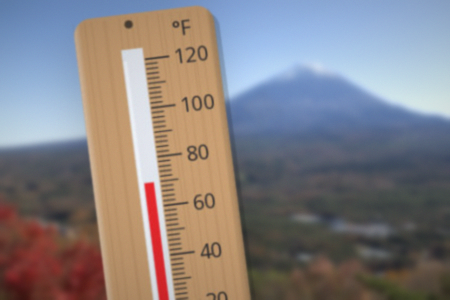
70 °F
